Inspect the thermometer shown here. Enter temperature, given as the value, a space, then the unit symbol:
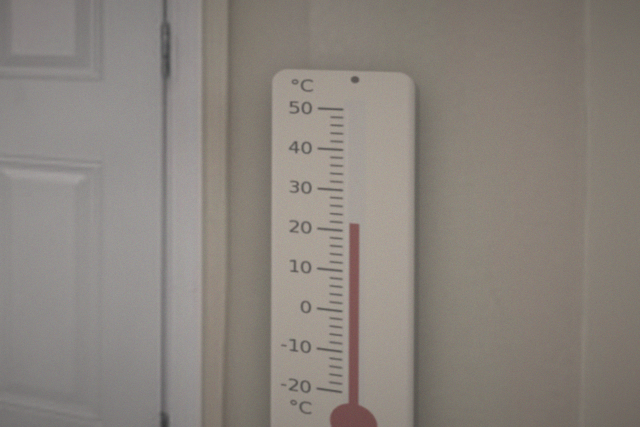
22 °C
